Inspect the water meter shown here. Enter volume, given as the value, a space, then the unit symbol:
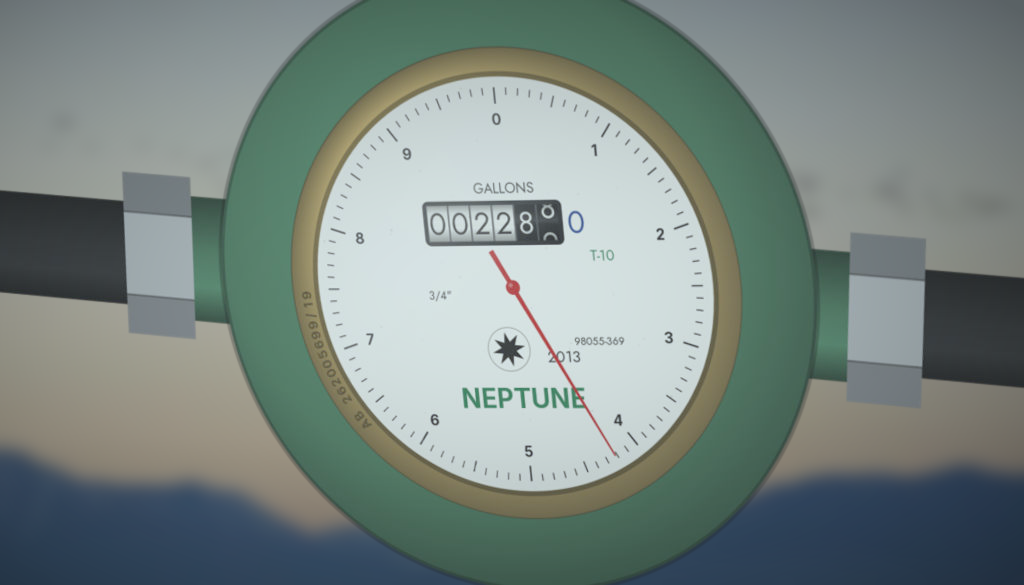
22884.2 gal
